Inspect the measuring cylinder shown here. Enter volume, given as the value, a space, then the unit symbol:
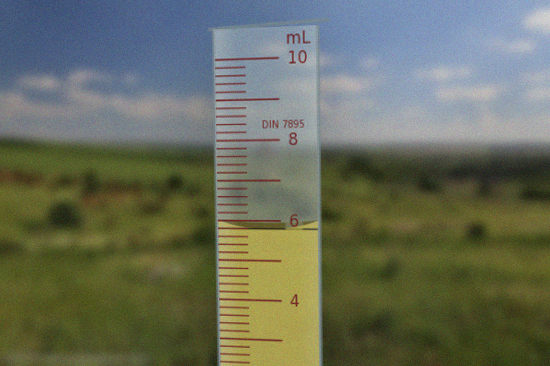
5.8 mL
